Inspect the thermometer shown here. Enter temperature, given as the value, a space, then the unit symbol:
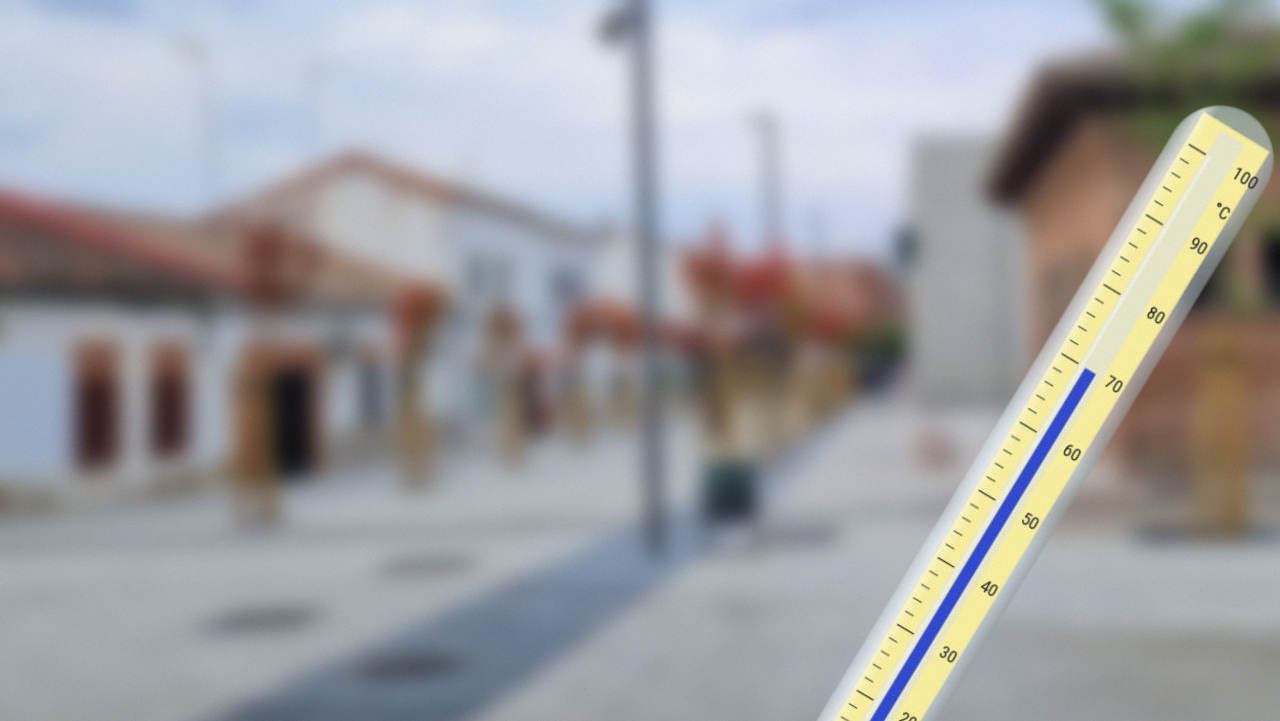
70 °C
